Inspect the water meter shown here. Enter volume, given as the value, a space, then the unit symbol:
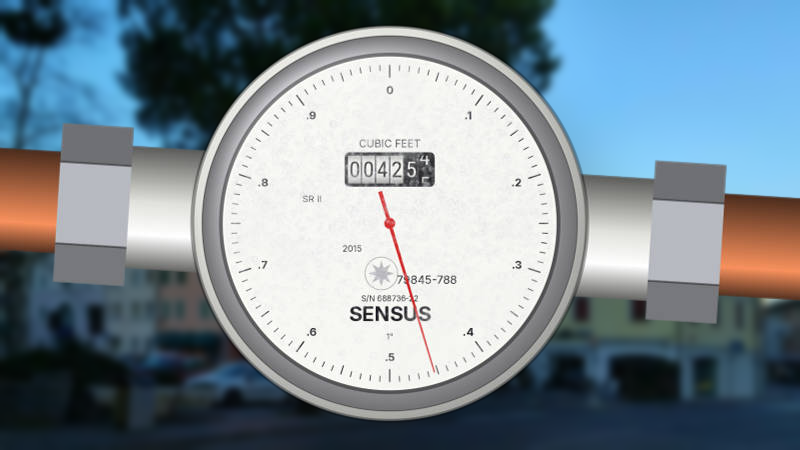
4254.45 ft³
